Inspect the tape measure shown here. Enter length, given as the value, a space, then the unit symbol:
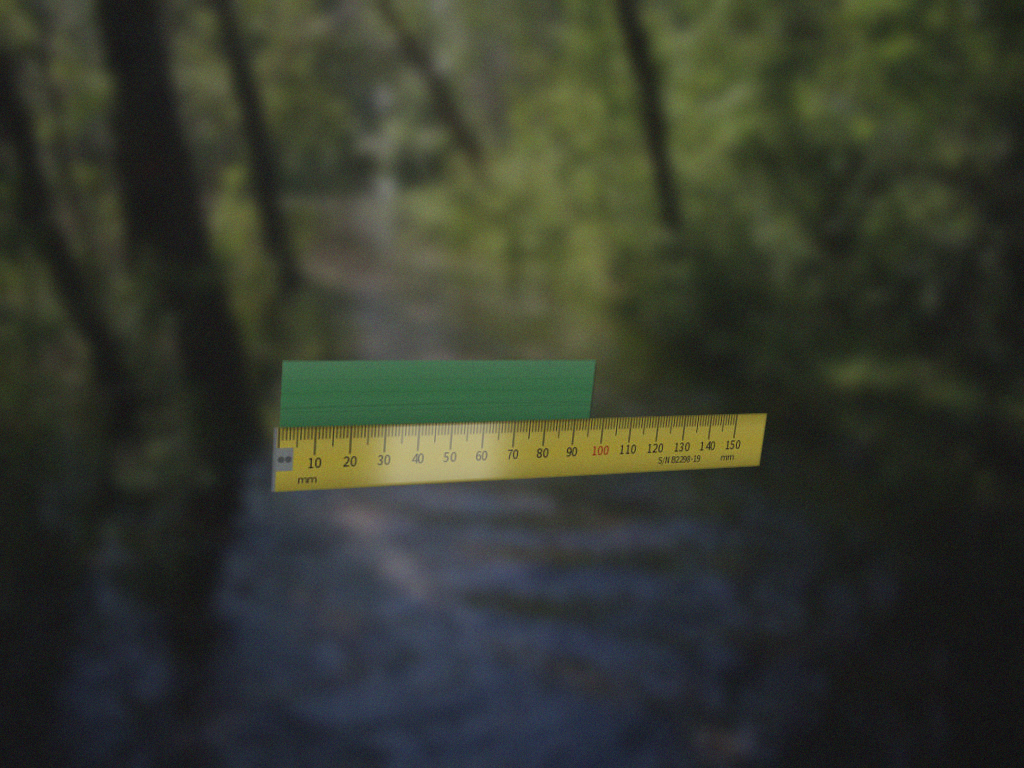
95 mm
